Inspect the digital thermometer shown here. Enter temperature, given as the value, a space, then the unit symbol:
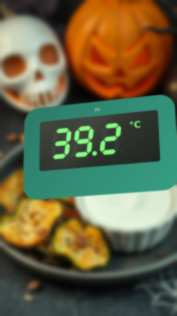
39.2 °C
